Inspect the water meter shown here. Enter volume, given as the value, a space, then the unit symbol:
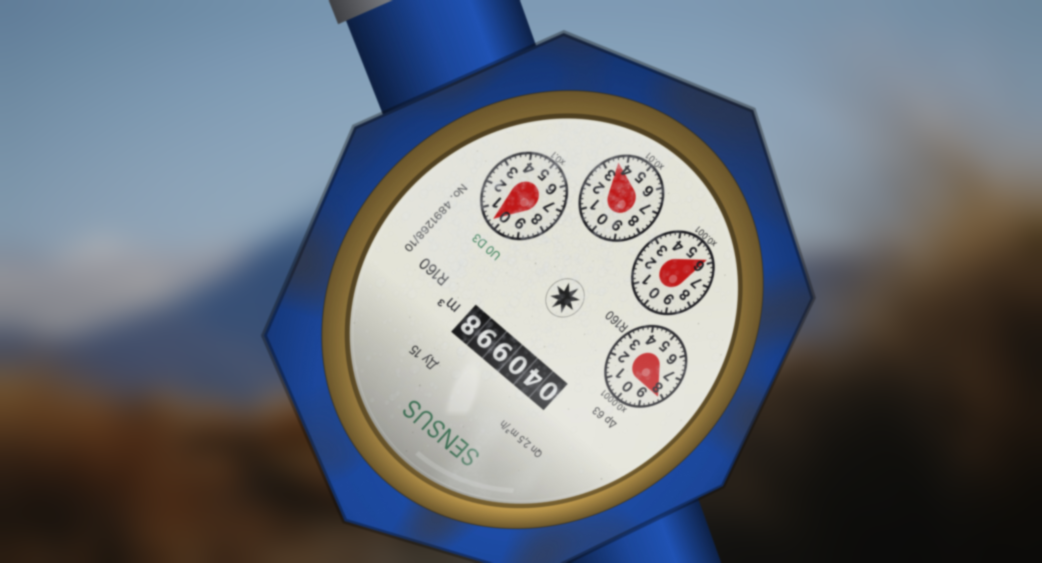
40998.0358 m³
